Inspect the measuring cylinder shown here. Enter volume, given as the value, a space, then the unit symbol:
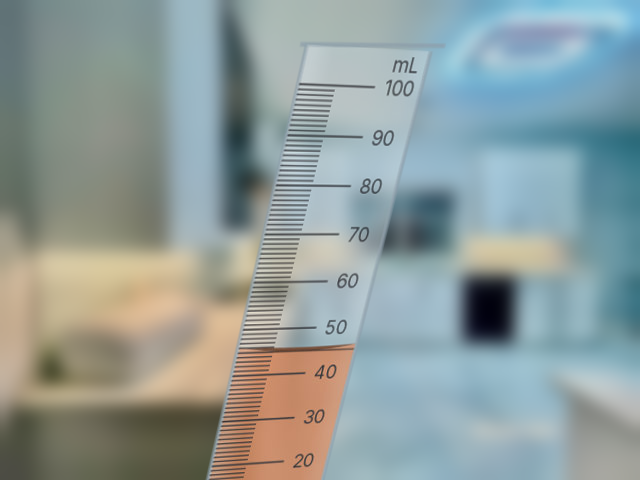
45 mL
